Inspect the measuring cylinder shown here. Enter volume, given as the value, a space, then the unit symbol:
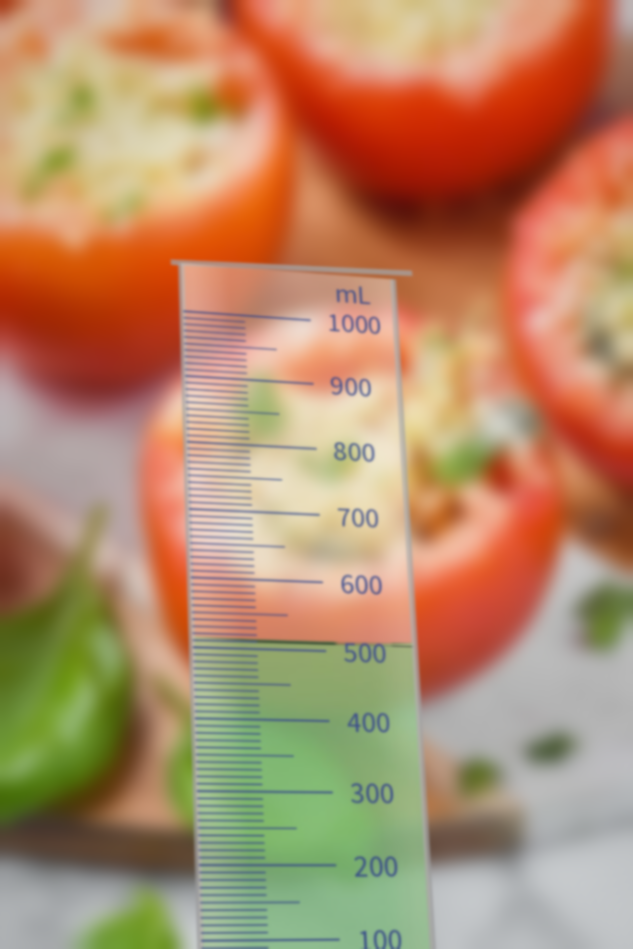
510 mL
